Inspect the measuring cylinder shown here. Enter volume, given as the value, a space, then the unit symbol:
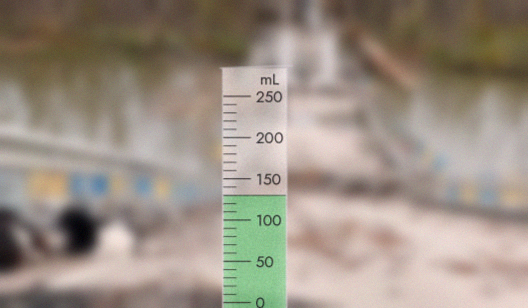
130 mL
